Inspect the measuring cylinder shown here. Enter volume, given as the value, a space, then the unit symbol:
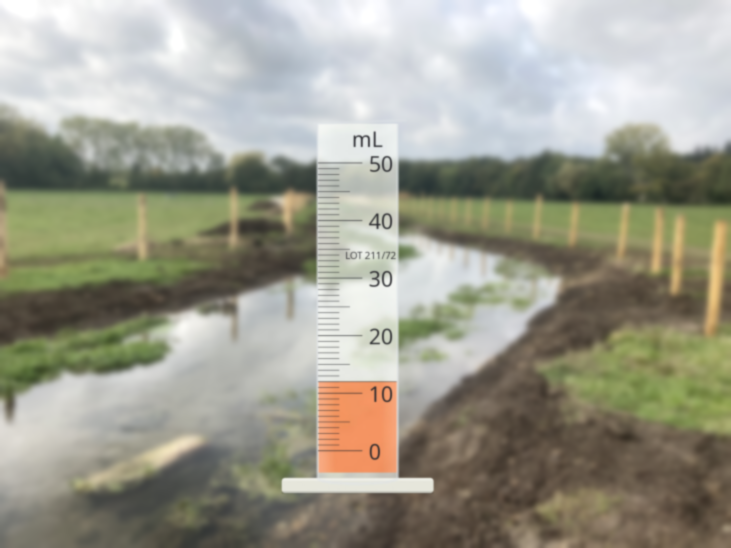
12 mL
